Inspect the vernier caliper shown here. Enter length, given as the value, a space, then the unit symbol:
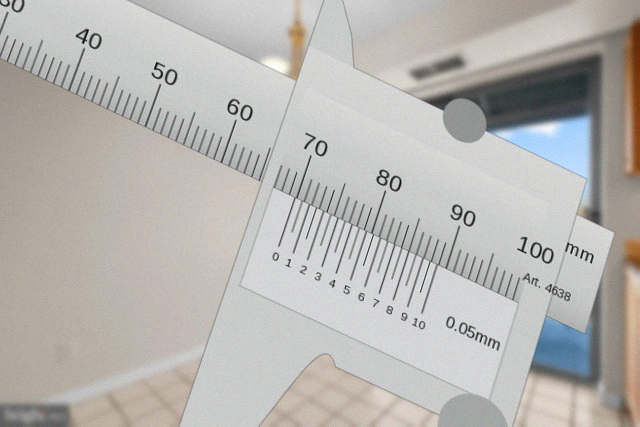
69.8 mm
